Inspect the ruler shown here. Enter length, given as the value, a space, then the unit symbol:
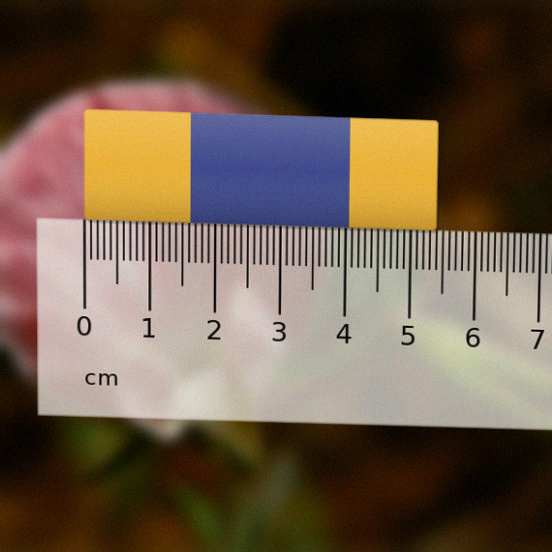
5.4 cm
